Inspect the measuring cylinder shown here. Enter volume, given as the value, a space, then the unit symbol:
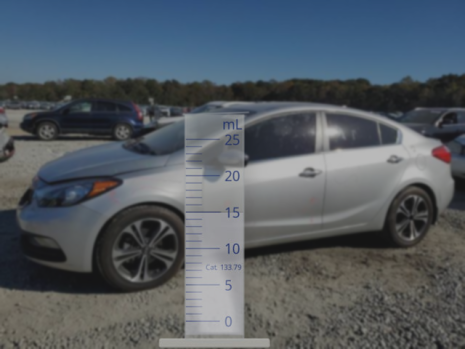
15 mL
